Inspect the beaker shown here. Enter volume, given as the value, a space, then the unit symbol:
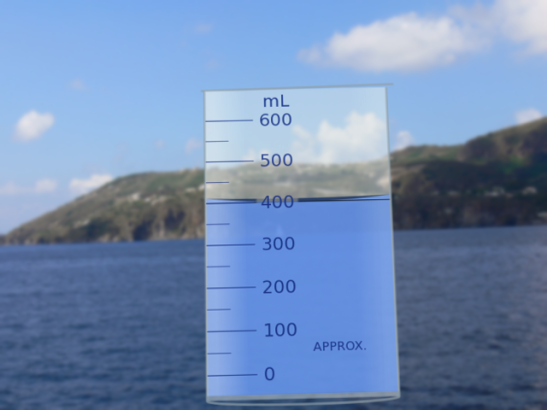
400 mL
